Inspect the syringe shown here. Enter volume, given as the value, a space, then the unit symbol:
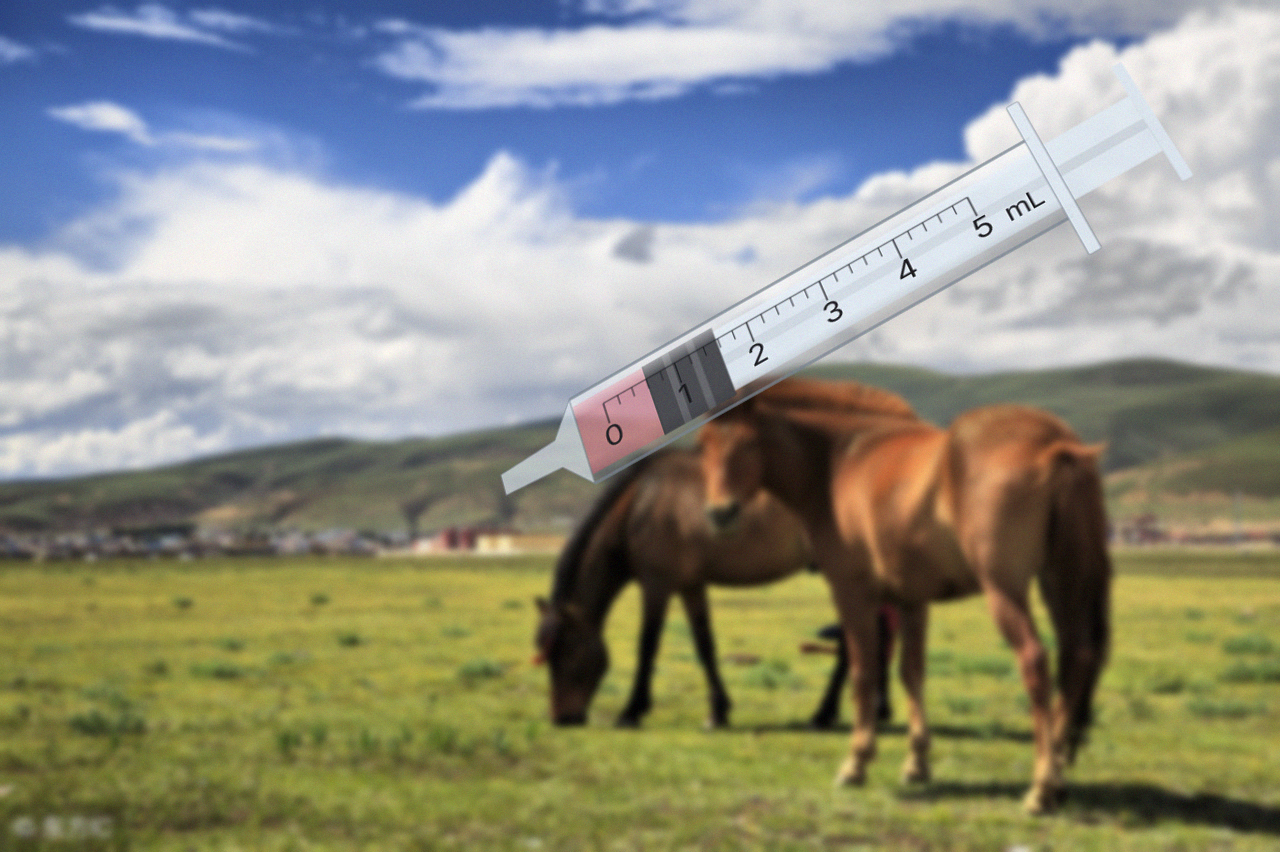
0.6 mL
